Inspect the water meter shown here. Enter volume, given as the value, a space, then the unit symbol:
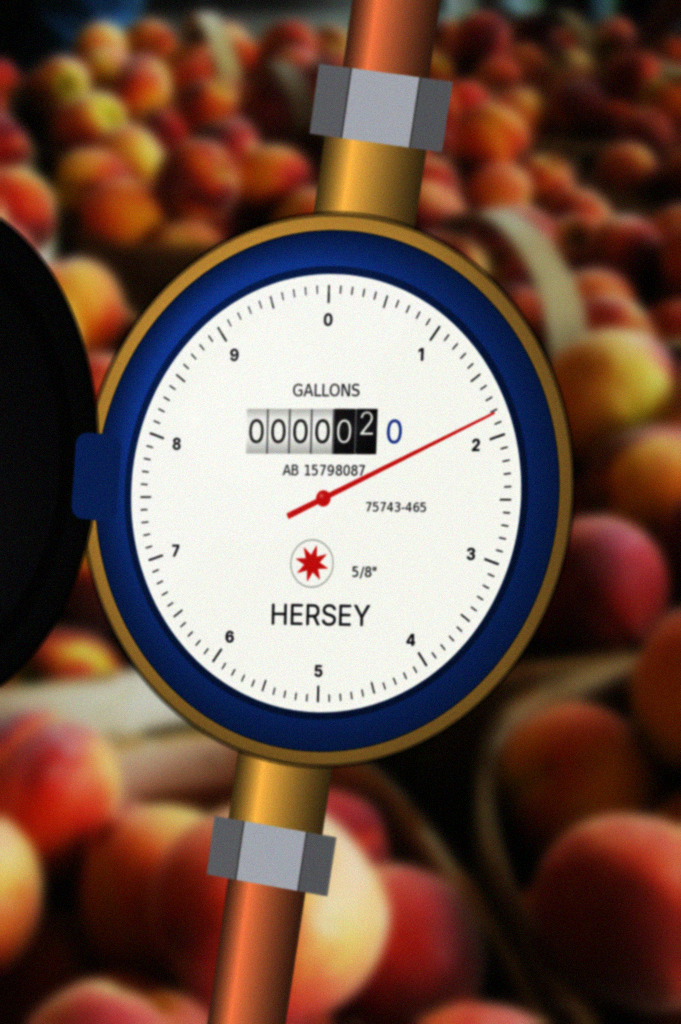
21.8 gal
